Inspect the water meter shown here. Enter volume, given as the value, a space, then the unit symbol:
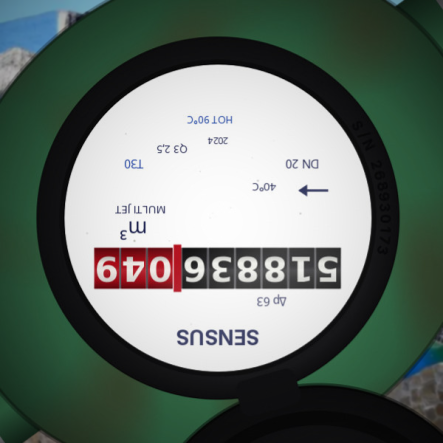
518836.049 m³
